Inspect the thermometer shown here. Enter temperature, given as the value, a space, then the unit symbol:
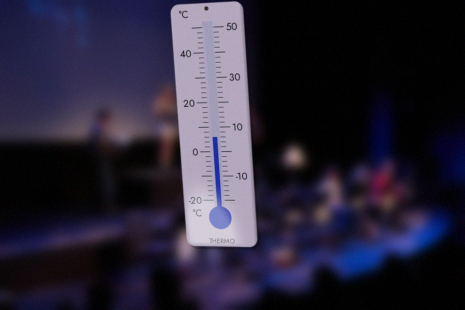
6 °C
